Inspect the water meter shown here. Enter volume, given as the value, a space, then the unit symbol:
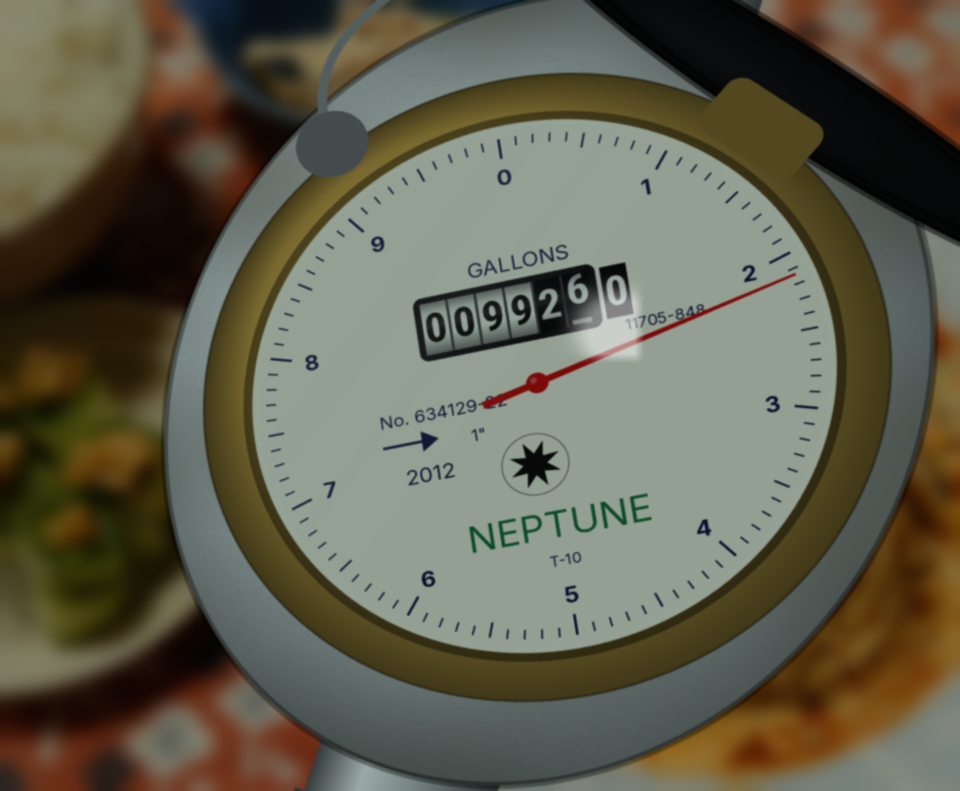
99262.1 gal
